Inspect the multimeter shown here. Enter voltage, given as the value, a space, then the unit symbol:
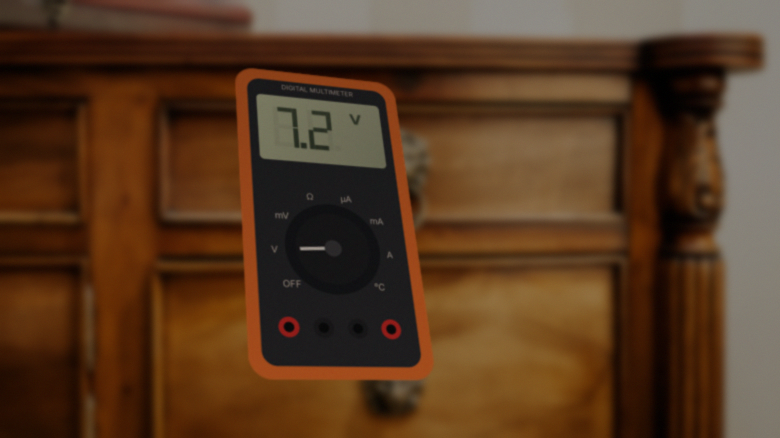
7.2 V
